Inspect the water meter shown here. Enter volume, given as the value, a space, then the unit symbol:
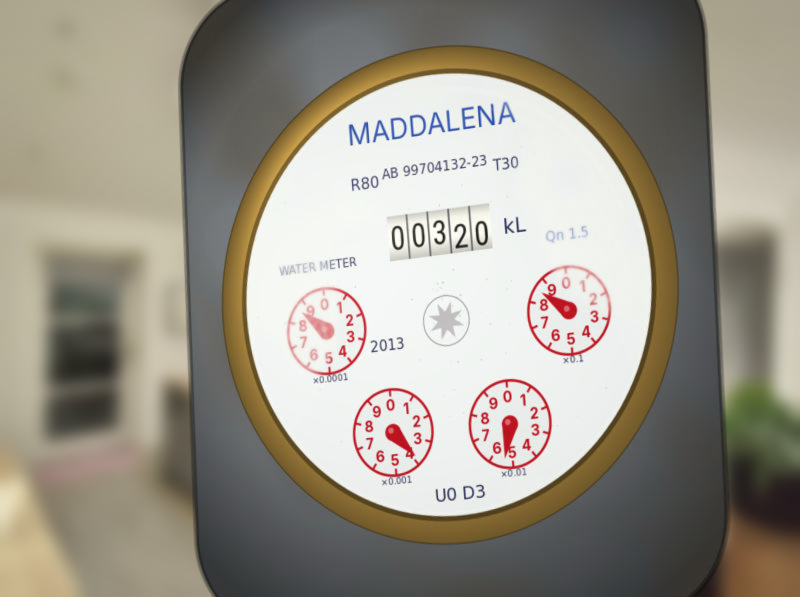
319.8538 kL
